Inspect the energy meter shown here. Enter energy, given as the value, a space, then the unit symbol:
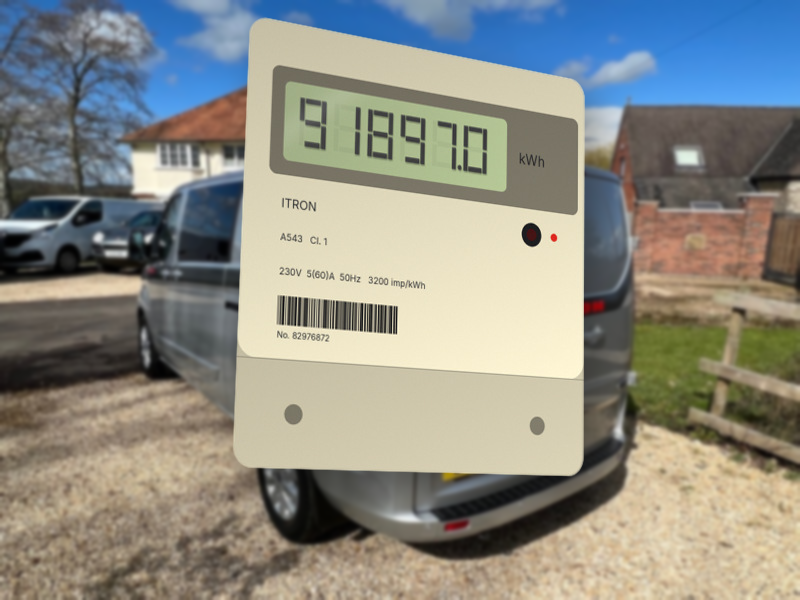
91897.0 kWh
